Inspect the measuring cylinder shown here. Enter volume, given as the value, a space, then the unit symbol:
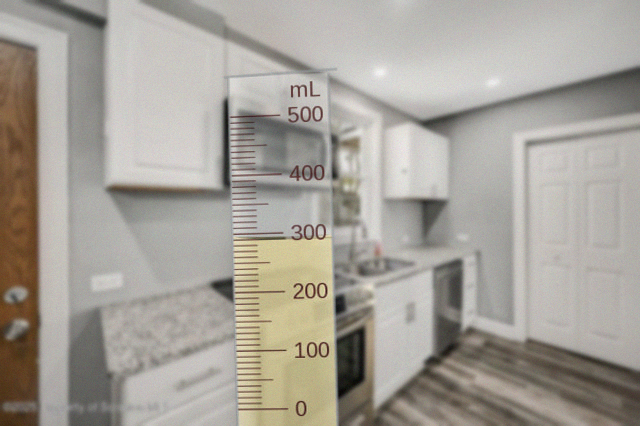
290 mL
